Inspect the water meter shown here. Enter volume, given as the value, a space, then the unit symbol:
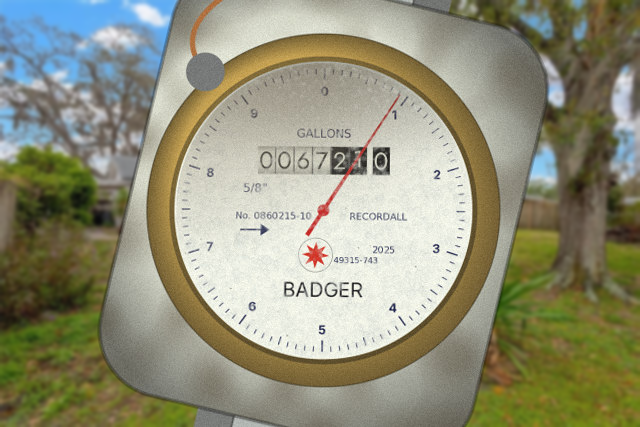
67210.9 gal
